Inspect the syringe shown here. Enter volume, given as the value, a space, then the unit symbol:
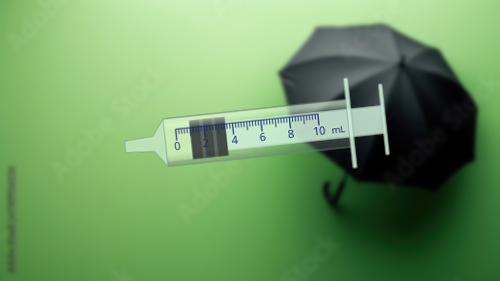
1 mL
